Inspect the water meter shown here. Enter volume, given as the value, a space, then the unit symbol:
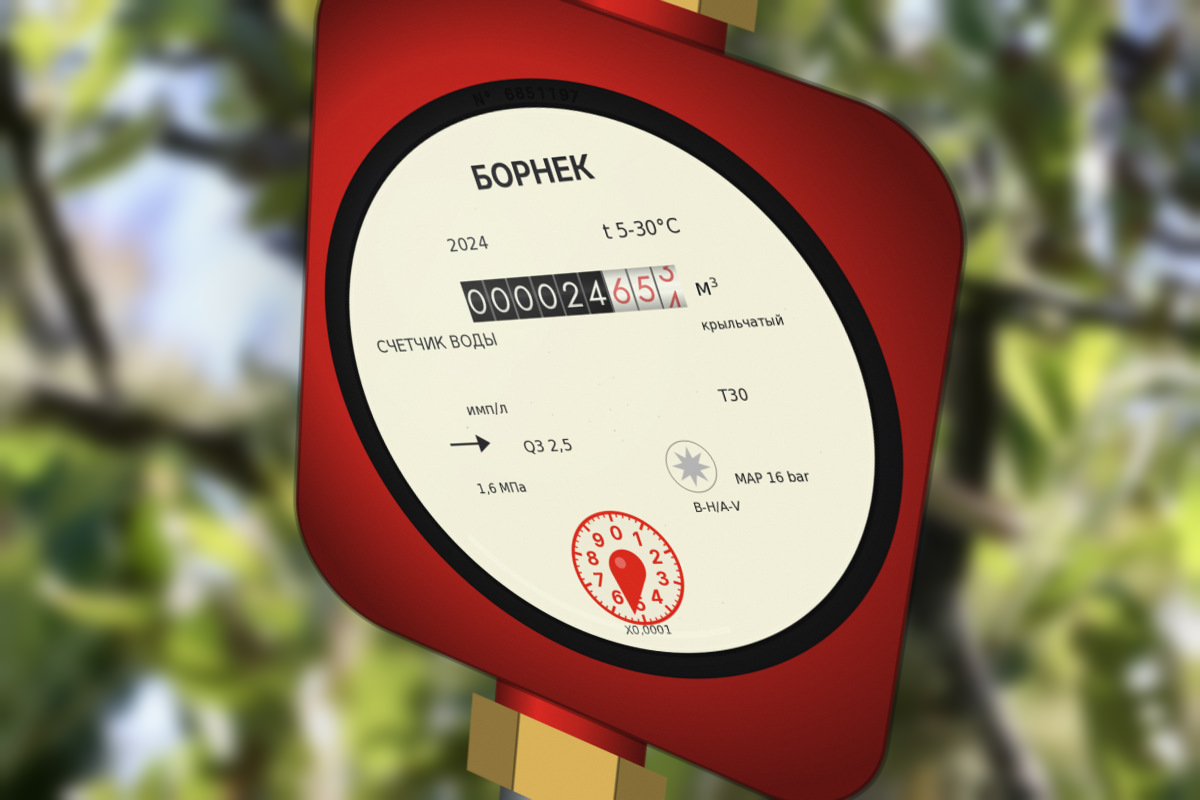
24.6535 m³
